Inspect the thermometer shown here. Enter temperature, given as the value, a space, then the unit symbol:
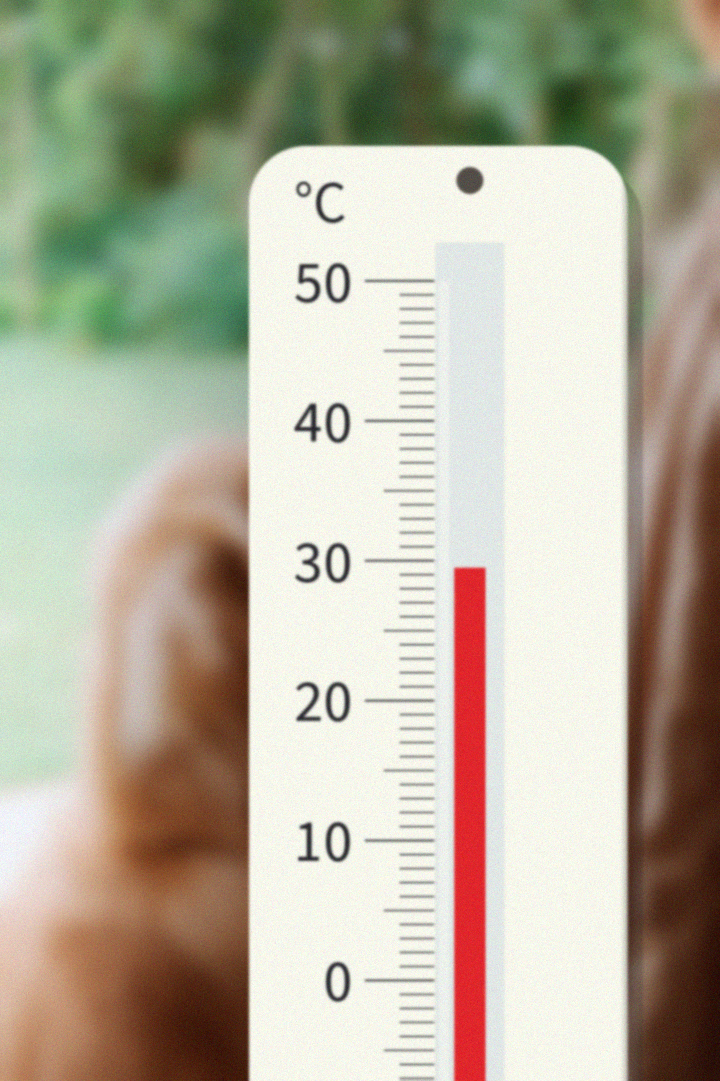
29.5 °C
